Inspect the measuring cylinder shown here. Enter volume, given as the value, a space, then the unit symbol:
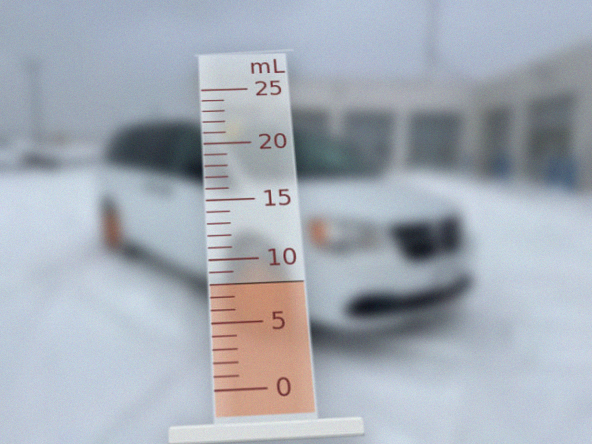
8 mL
